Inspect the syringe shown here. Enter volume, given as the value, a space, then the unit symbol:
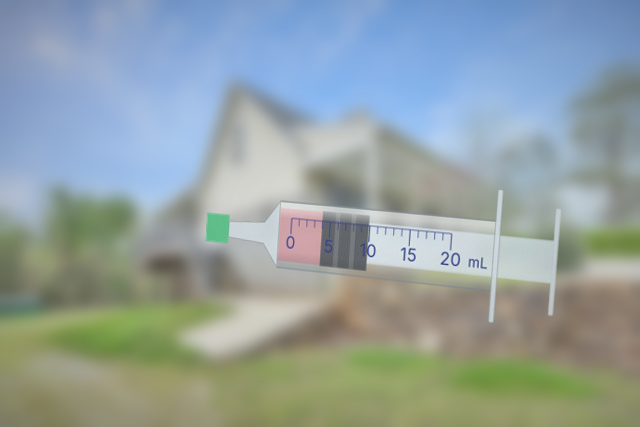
4 mL
